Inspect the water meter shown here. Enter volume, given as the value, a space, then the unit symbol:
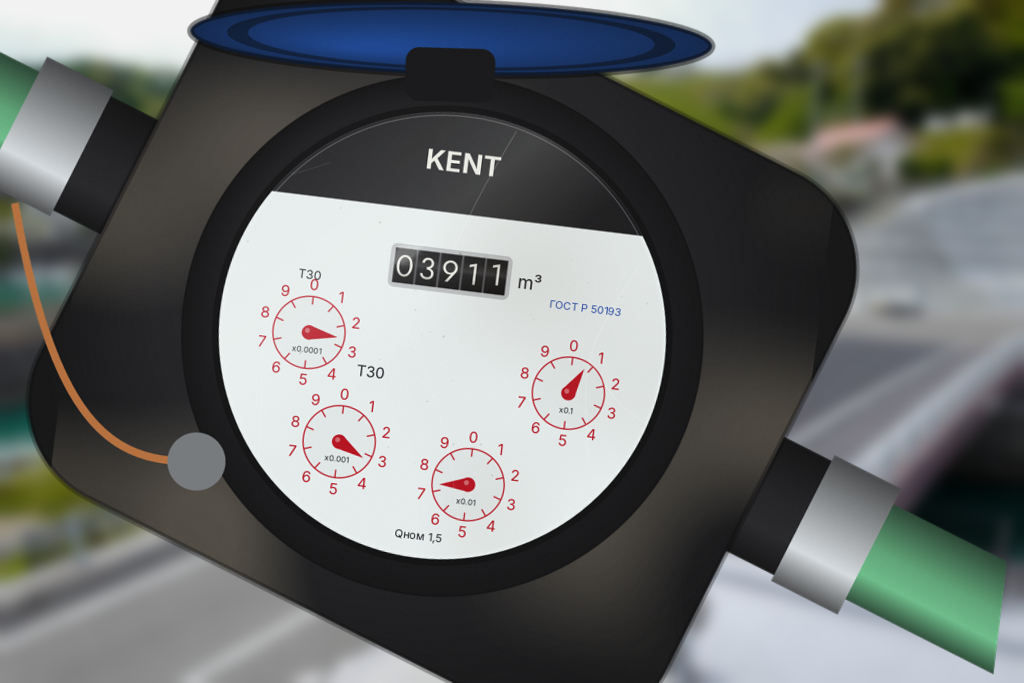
3911.0732 m³
